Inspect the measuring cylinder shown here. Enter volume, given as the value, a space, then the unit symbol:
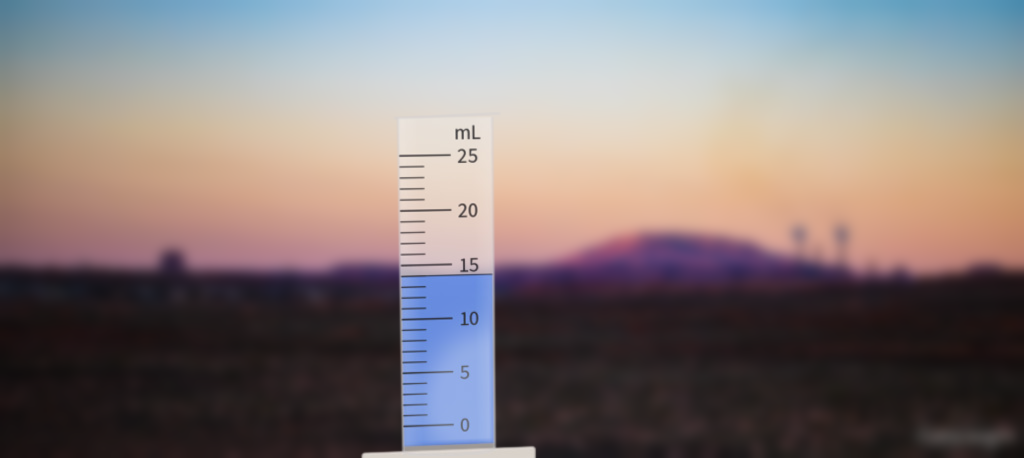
14 mL
